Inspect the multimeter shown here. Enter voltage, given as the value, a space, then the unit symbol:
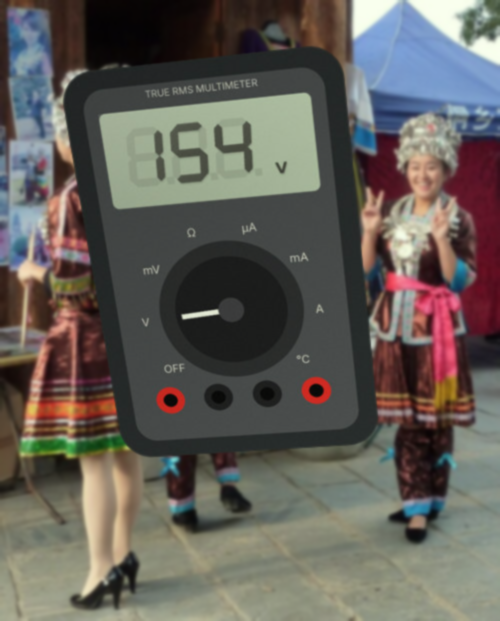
154 V
